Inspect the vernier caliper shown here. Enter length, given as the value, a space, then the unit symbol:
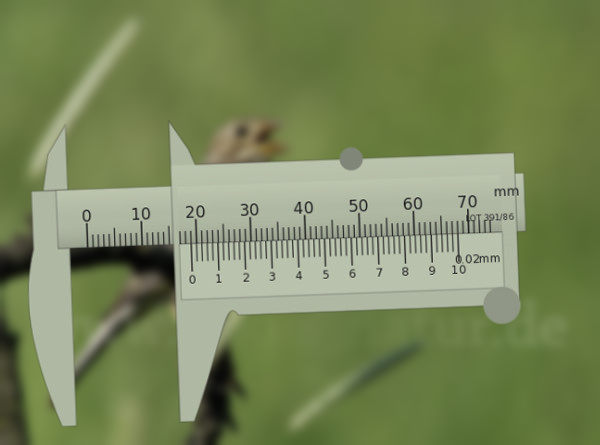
19.0 mm
